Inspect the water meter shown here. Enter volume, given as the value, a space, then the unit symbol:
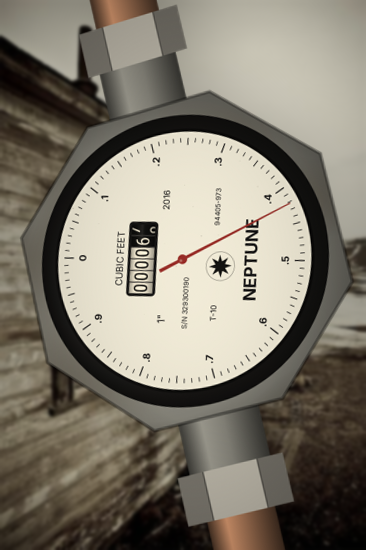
67.42 ft³
